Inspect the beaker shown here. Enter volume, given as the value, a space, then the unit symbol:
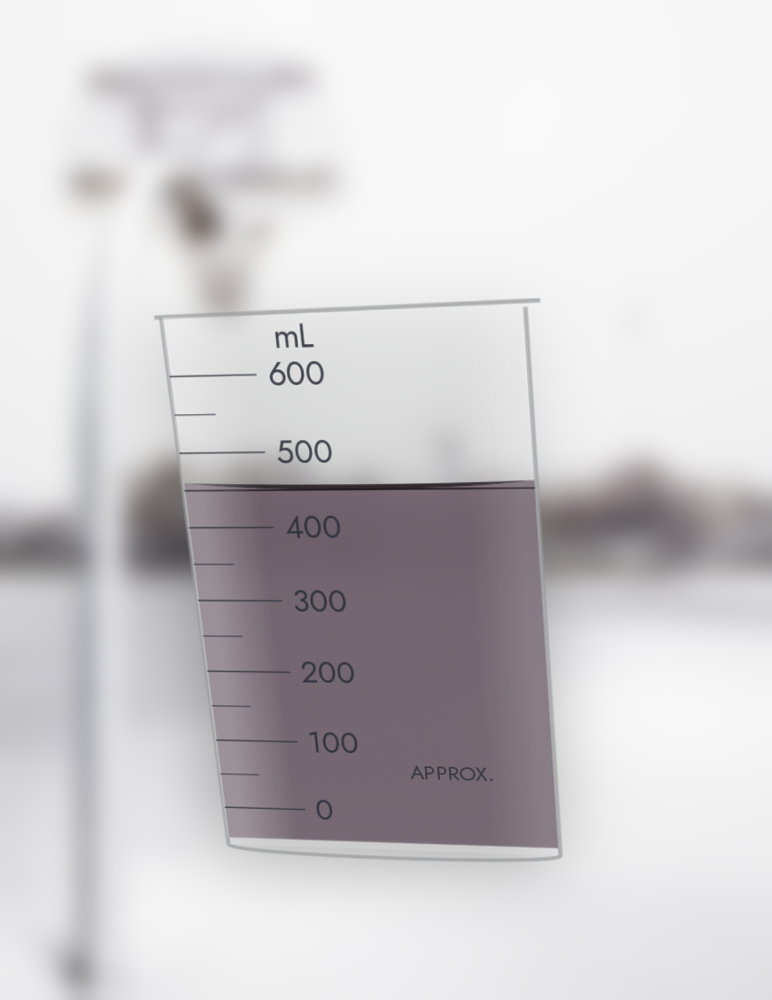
450 mL
